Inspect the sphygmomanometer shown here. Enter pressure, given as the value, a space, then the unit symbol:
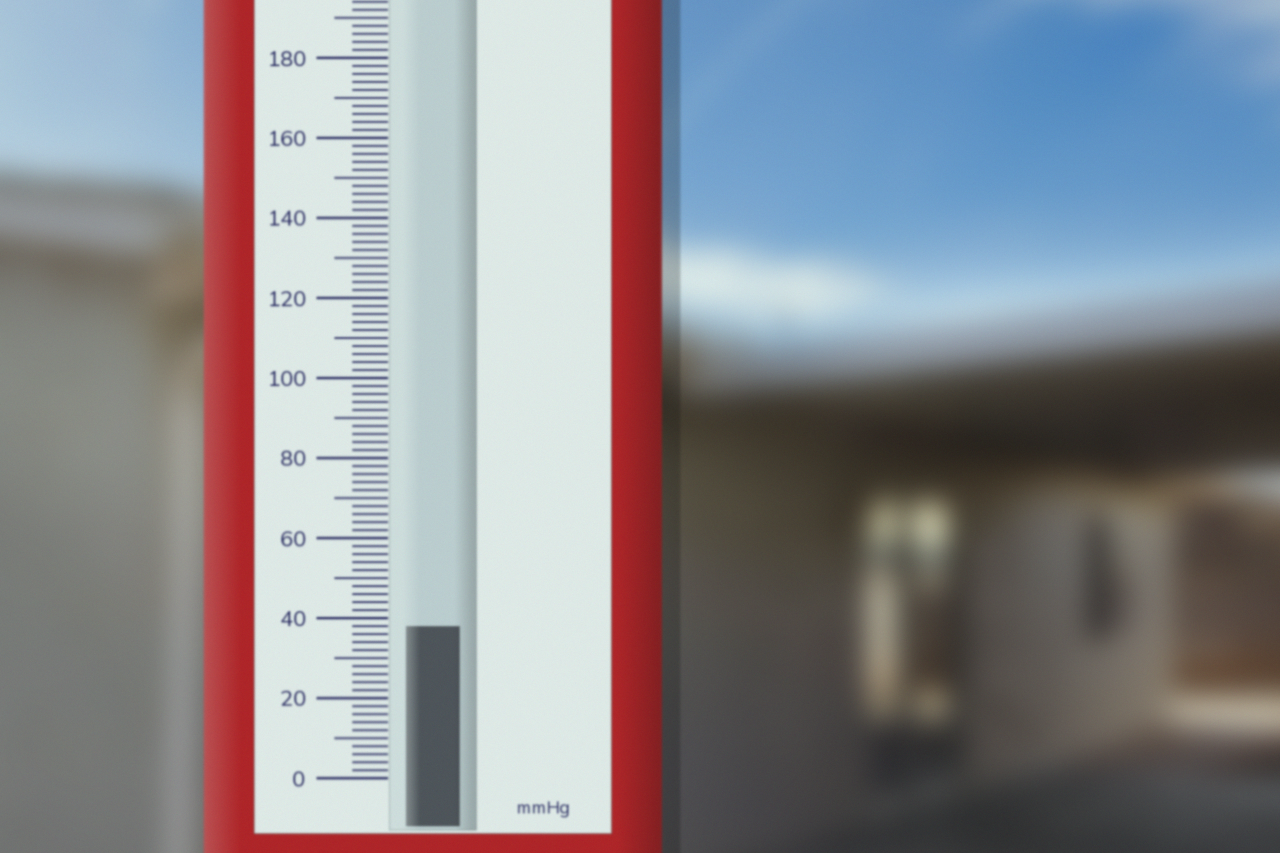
38 mmHg
